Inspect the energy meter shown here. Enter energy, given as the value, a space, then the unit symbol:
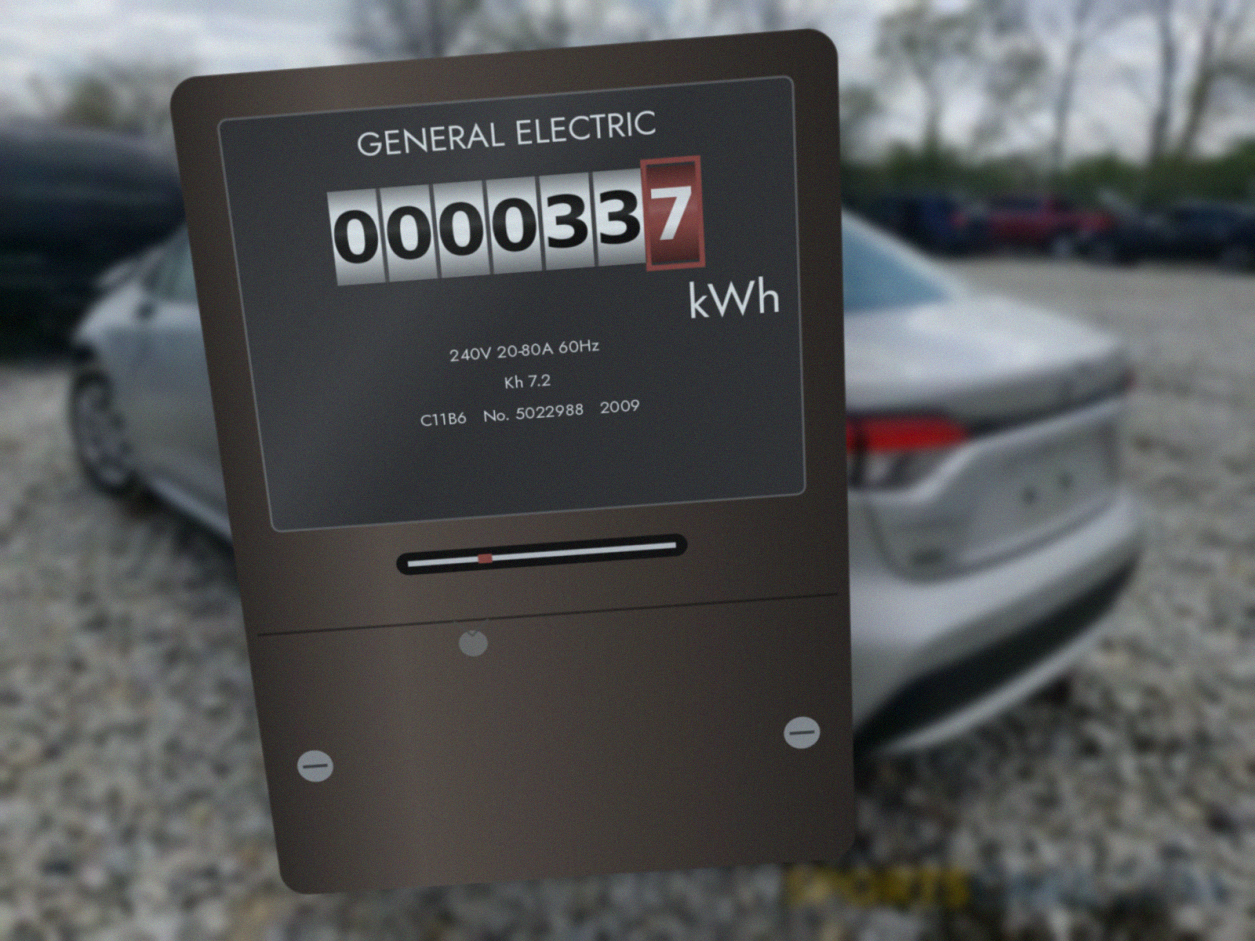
33.7 kWh
